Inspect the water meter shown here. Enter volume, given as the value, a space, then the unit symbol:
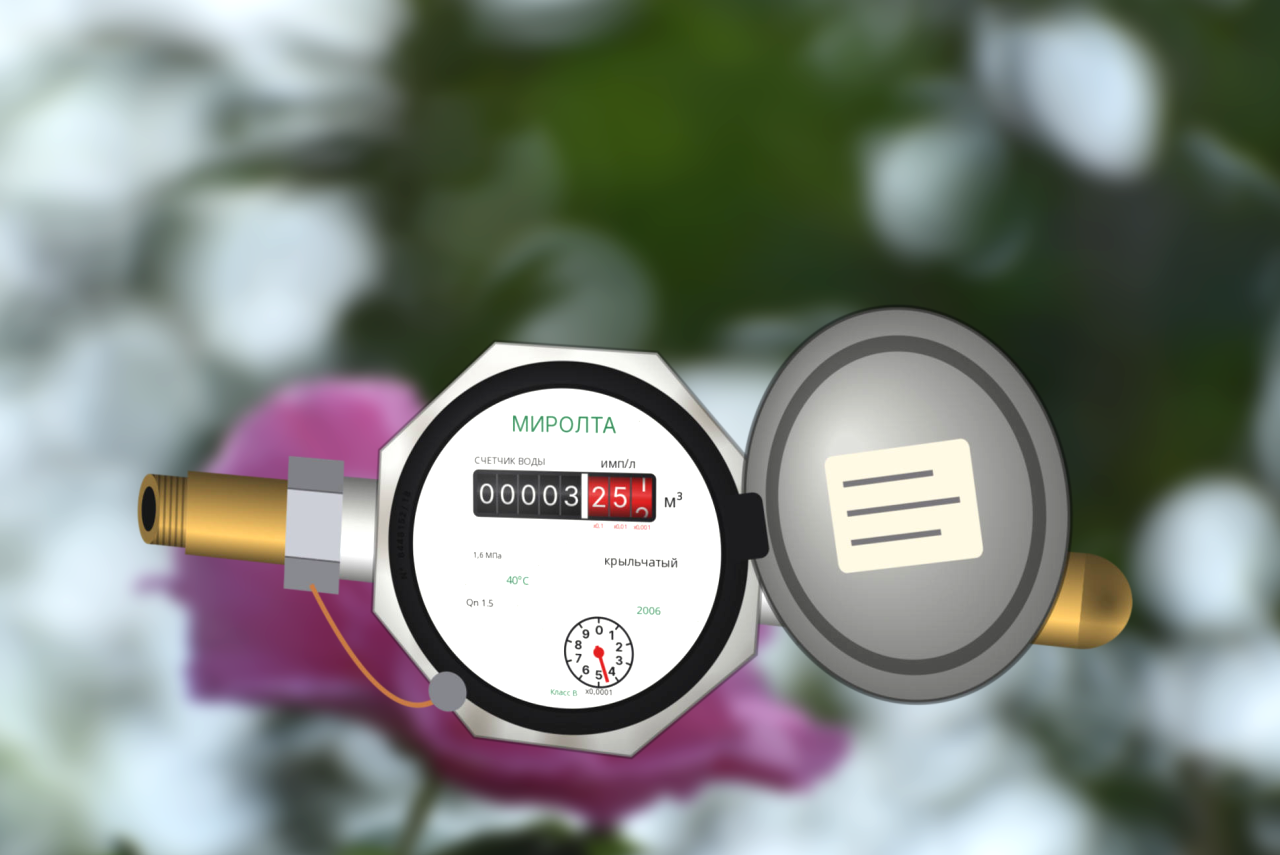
3.2514 m³
